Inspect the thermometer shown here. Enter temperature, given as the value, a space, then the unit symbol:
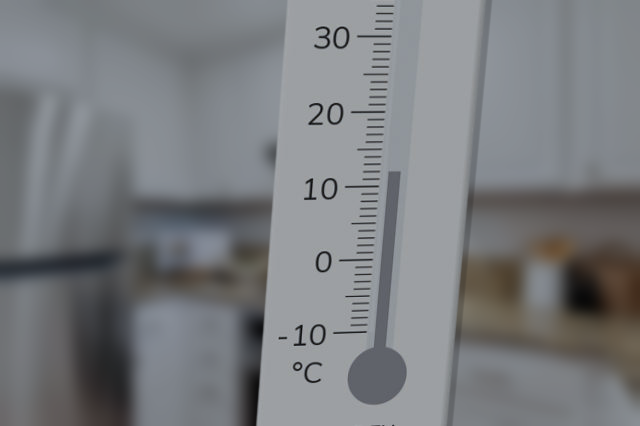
12 °C
